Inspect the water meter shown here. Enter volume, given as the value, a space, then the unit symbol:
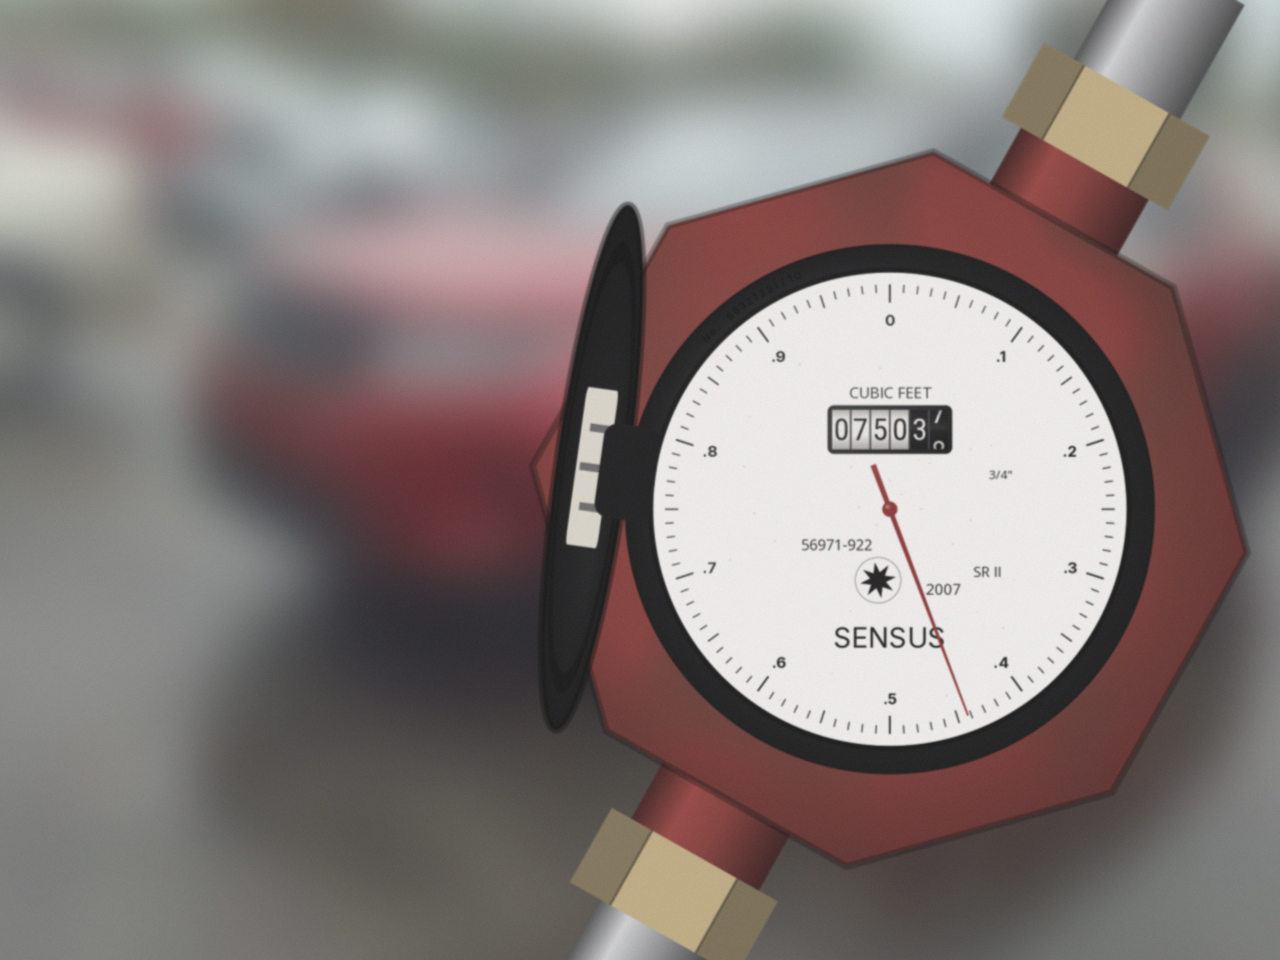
75037.44 ft³
